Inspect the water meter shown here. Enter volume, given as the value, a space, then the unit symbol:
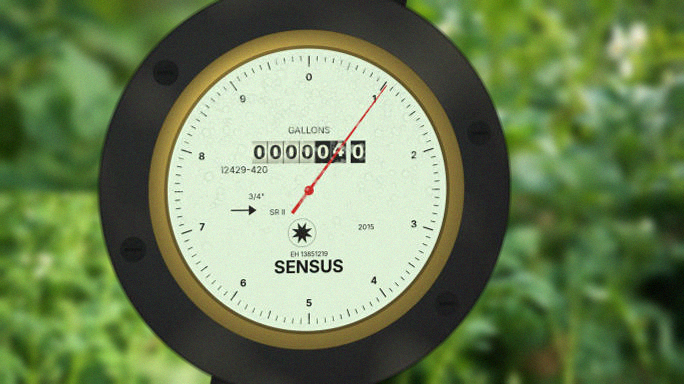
41.0 gal
